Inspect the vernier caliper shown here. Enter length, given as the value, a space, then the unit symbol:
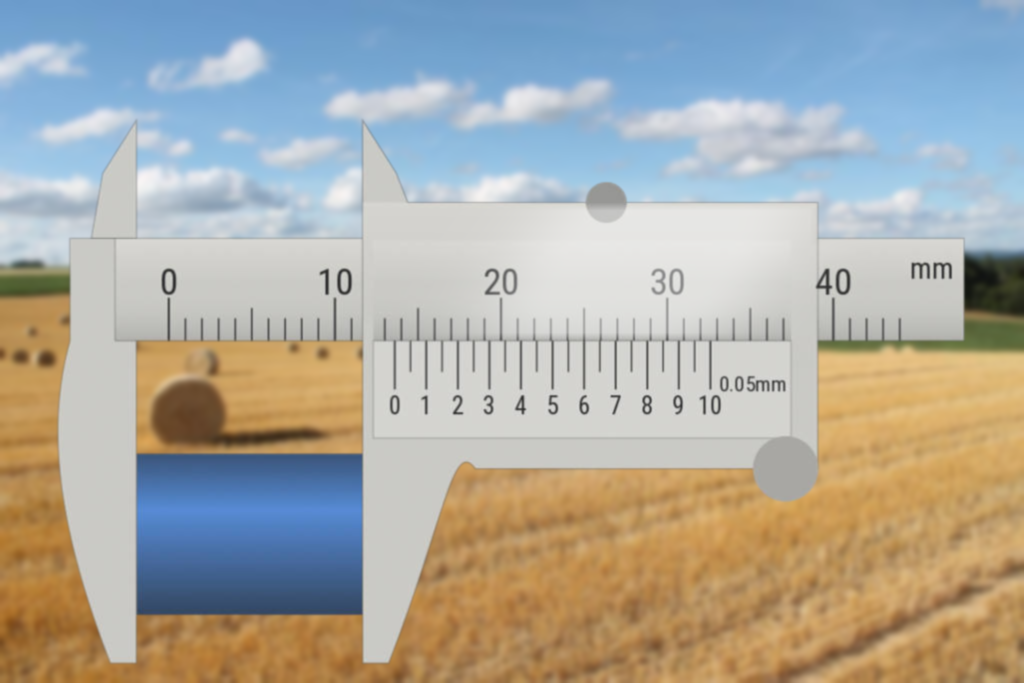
13.6 mm
